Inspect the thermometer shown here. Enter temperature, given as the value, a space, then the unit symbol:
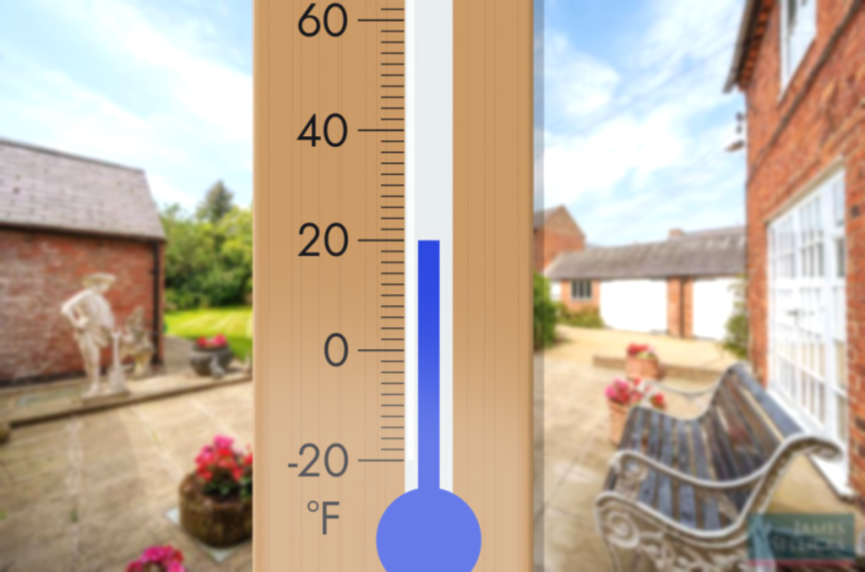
20 °F
